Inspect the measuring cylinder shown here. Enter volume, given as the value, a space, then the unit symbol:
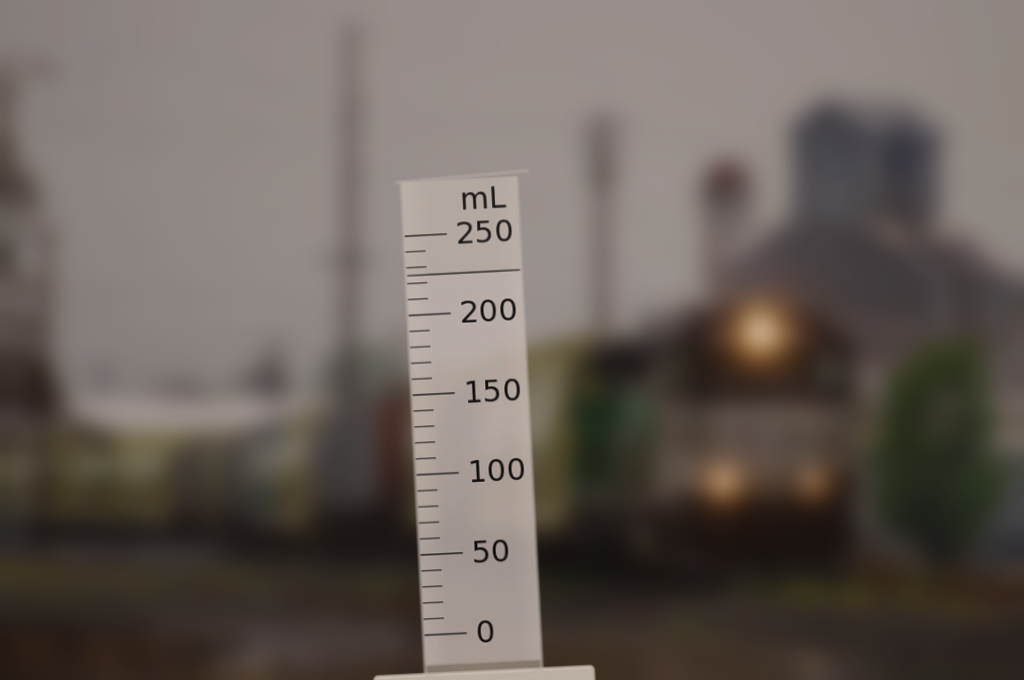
225 mL
